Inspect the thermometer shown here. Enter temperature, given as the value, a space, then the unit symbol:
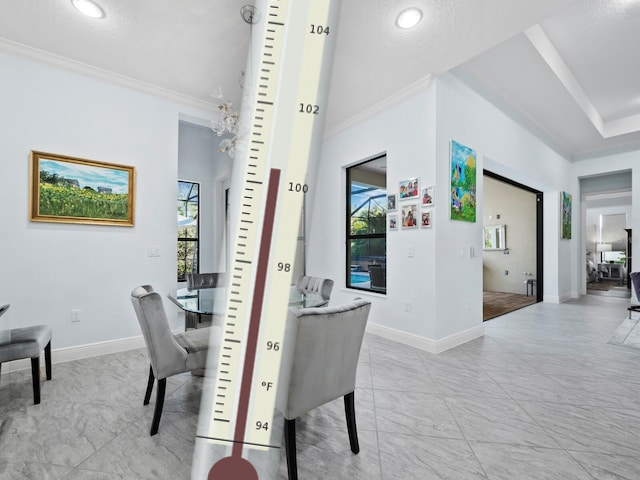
100.4 °F
